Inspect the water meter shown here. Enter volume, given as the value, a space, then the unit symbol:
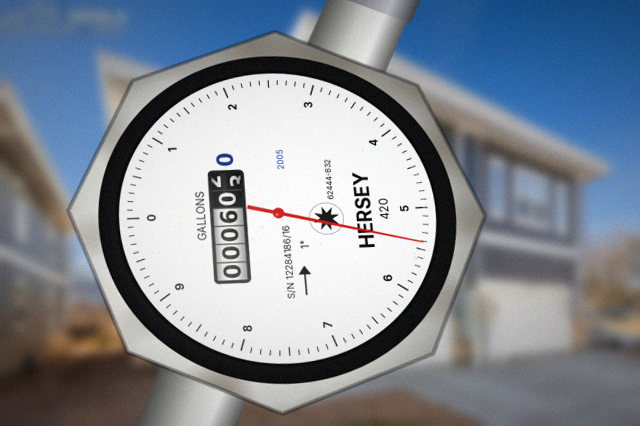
6025.4 gal
